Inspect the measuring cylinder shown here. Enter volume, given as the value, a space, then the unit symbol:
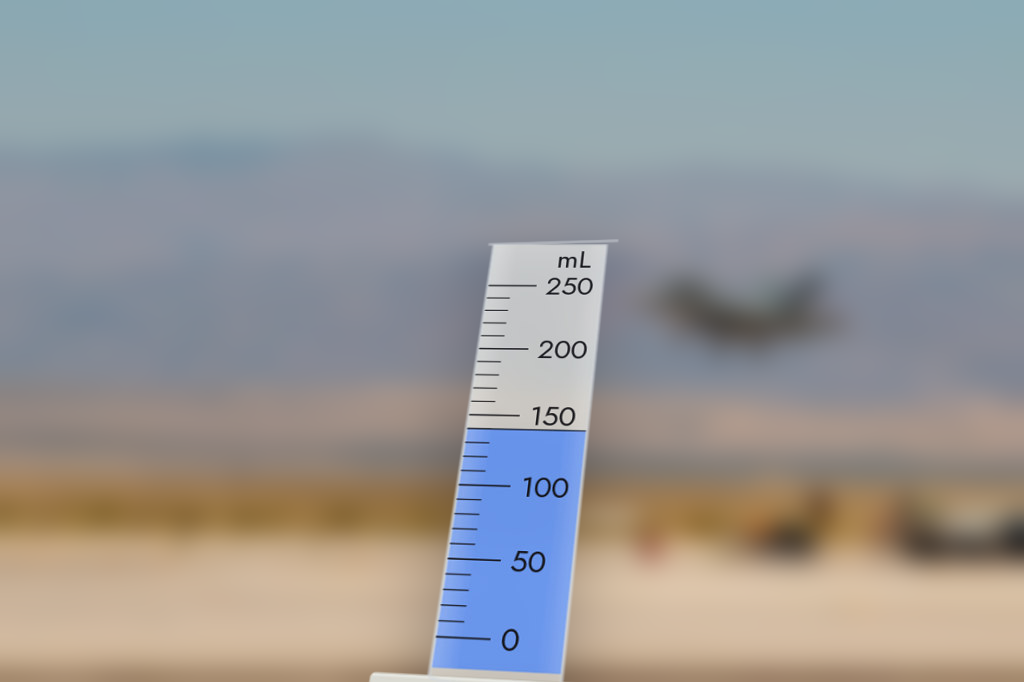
140 mL
